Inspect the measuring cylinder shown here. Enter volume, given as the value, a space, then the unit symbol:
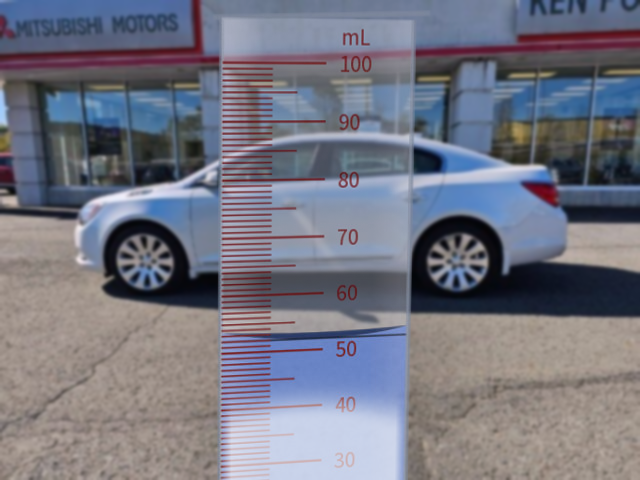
52 mL
